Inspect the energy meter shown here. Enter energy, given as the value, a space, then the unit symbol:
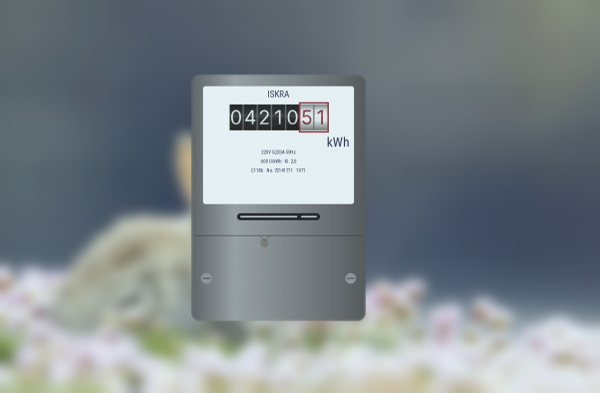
4210.51 kWh
